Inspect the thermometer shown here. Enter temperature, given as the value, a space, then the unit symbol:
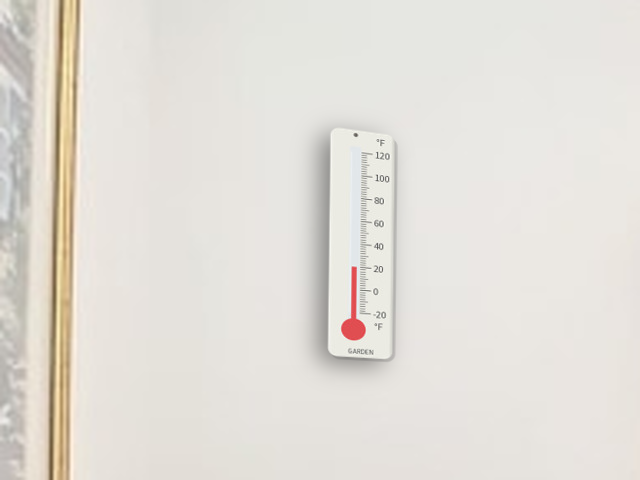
20 °F
